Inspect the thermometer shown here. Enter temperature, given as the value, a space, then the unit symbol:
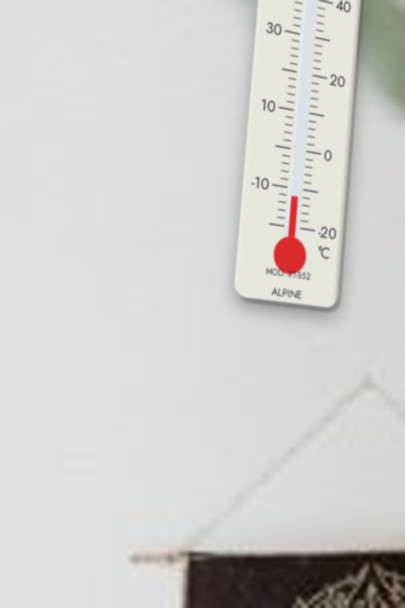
-12 °C
